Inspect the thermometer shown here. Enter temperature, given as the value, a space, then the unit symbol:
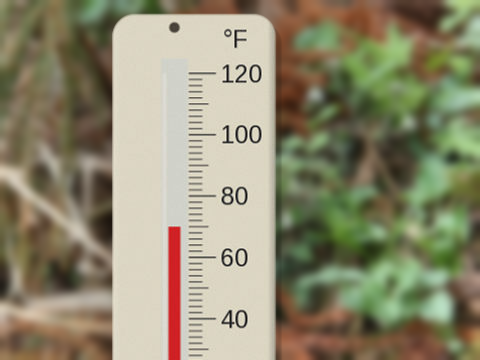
70 °F
